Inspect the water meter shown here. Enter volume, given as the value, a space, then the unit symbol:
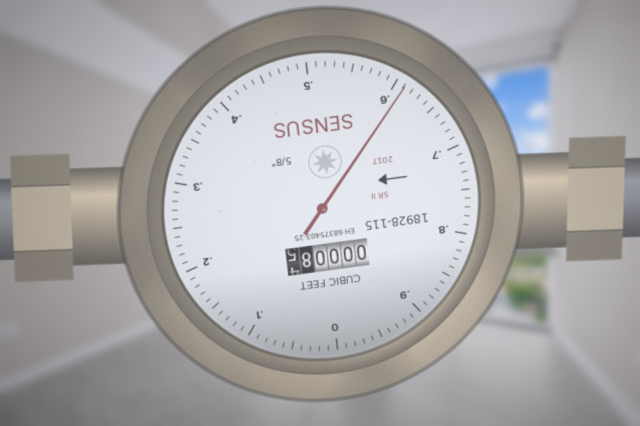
84.61 ft³
